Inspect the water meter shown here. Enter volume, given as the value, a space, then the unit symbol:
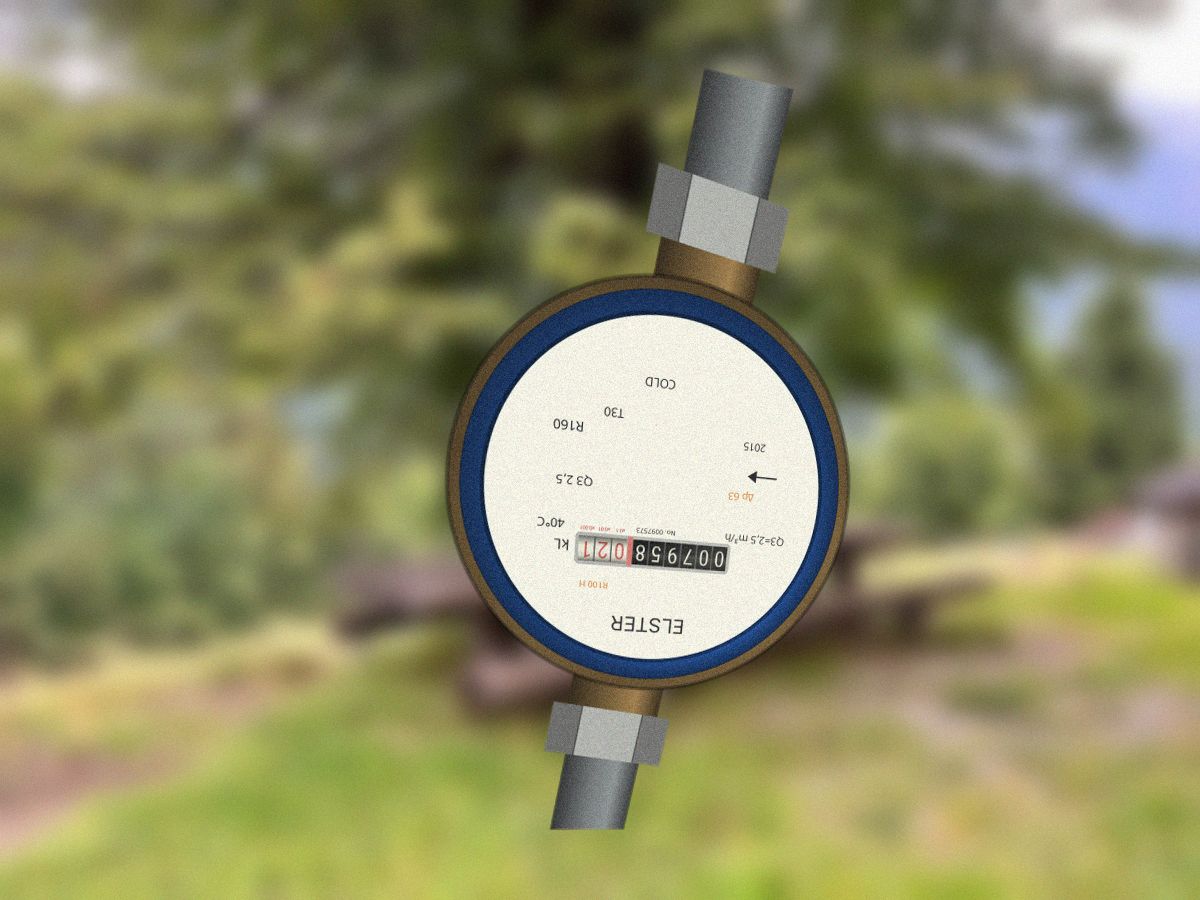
7958.021 kL
